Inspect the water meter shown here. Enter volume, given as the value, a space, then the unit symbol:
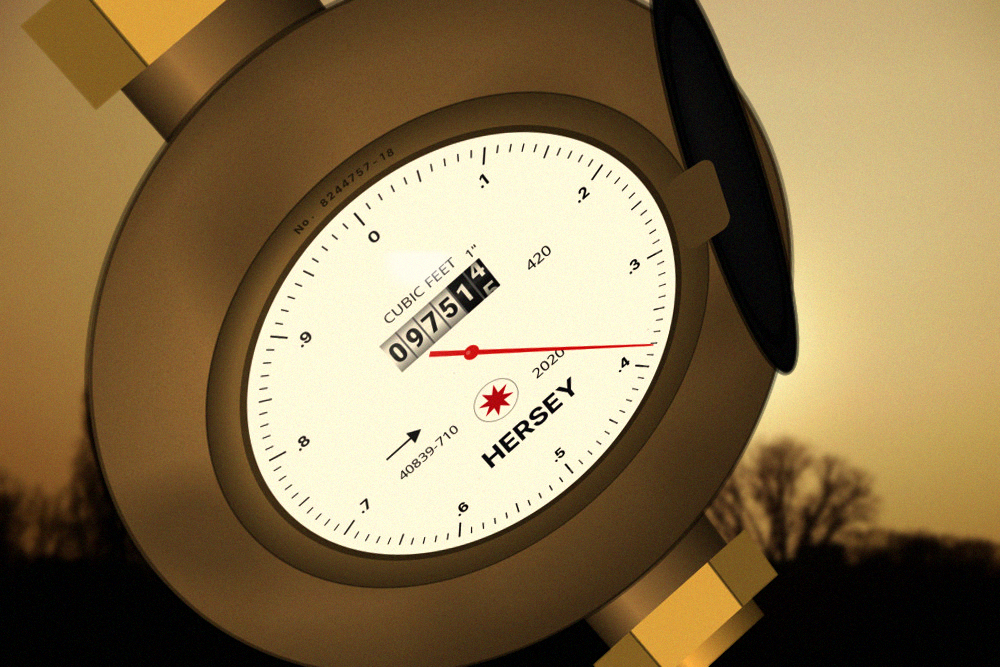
97514.38 ft³
